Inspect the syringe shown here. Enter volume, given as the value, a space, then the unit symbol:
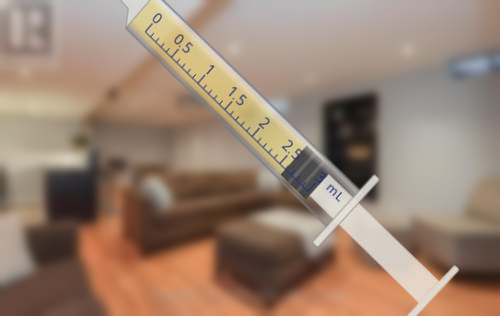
2.6 mL
